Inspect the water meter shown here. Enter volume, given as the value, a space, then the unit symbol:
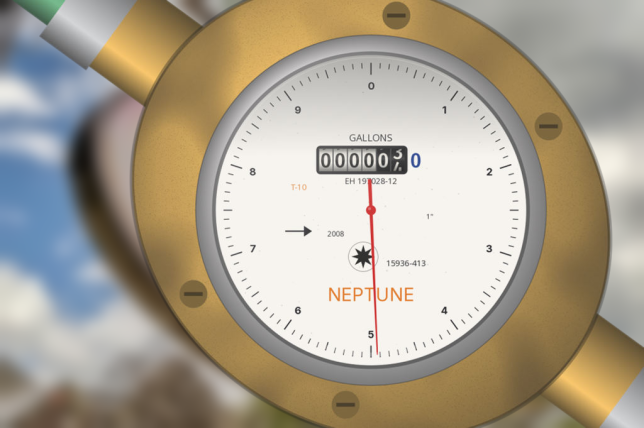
34.9 gal
